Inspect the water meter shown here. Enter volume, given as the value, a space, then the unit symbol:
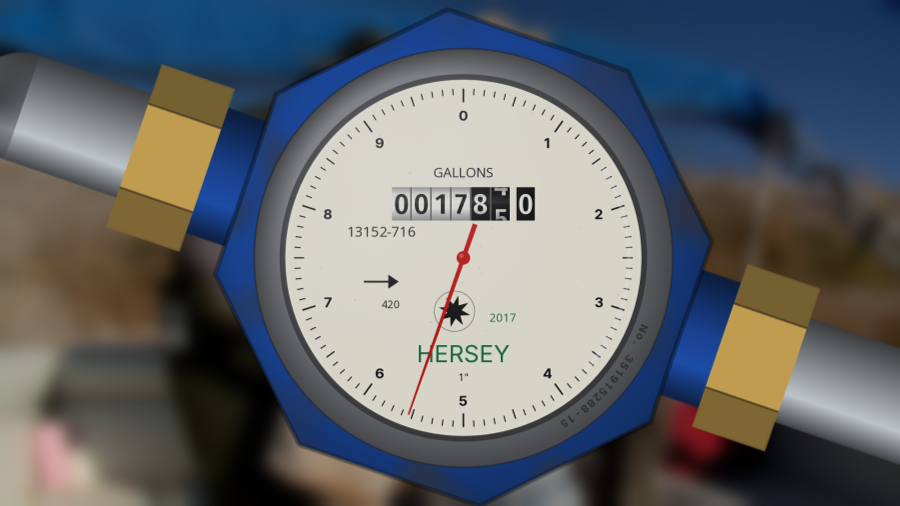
17845.5 gal
